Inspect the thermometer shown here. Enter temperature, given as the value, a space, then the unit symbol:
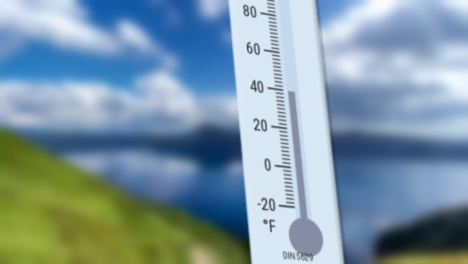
40 °F
